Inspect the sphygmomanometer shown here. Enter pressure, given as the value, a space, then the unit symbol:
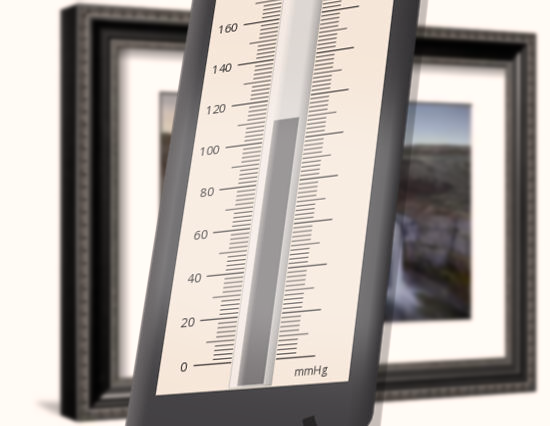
110 mmHg
